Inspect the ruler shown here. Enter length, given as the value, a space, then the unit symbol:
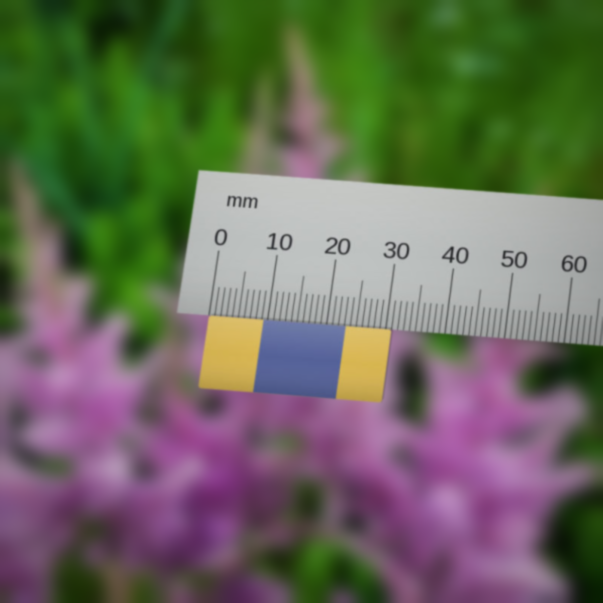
31 mm
